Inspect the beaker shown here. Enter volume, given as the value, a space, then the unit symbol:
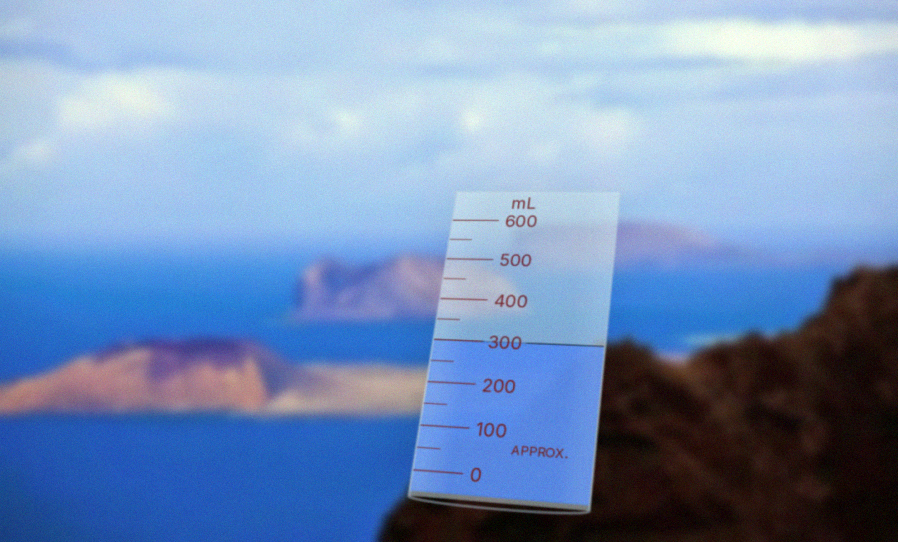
300 mL
